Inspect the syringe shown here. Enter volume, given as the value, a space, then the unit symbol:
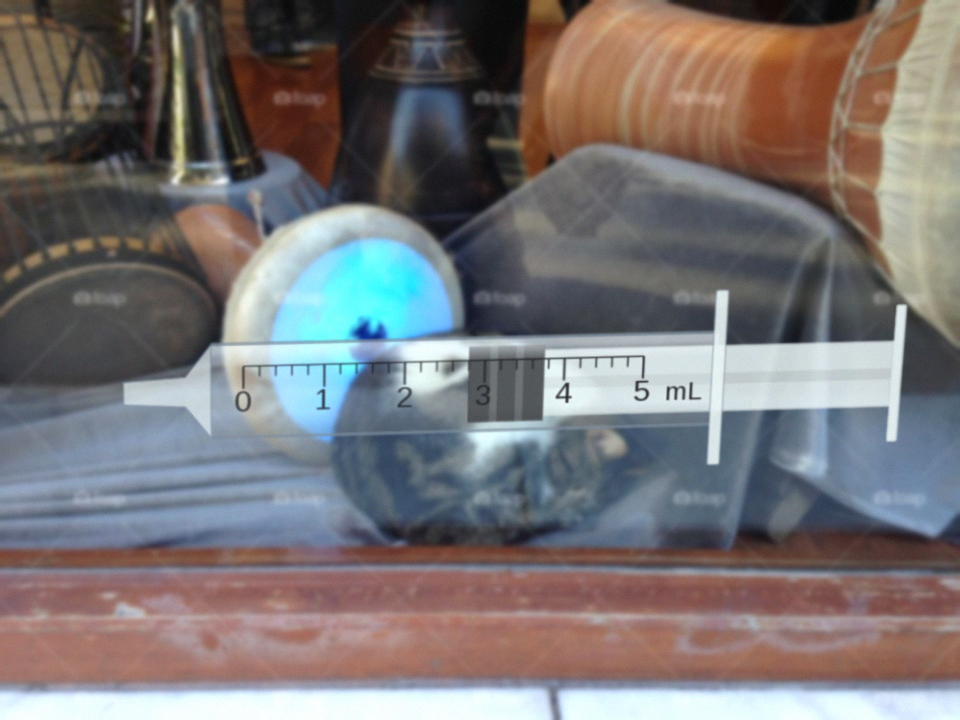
2.8 mL
